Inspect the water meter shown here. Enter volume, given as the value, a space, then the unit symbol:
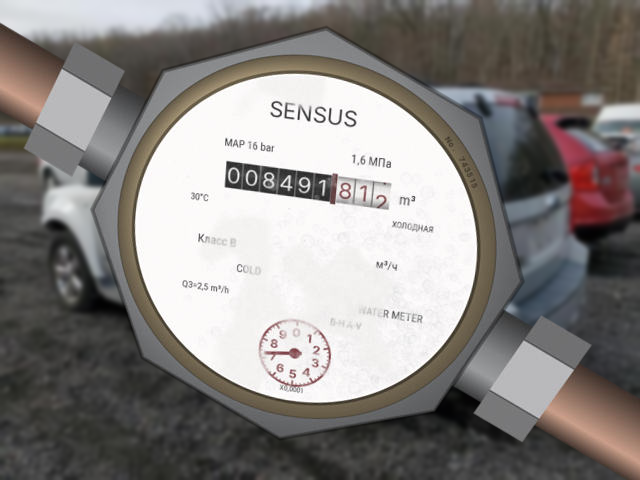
8491.8117 m³
